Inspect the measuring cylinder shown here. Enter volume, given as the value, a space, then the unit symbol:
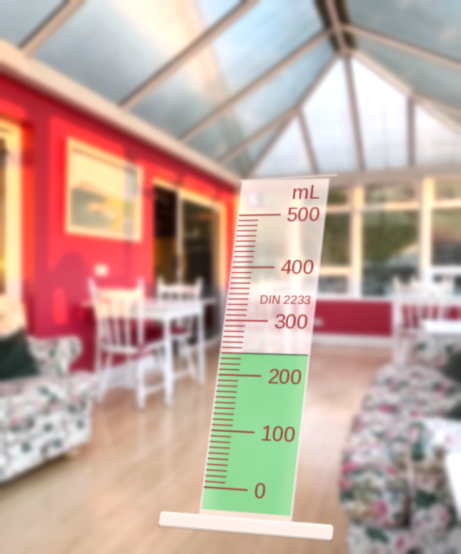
240 mL
